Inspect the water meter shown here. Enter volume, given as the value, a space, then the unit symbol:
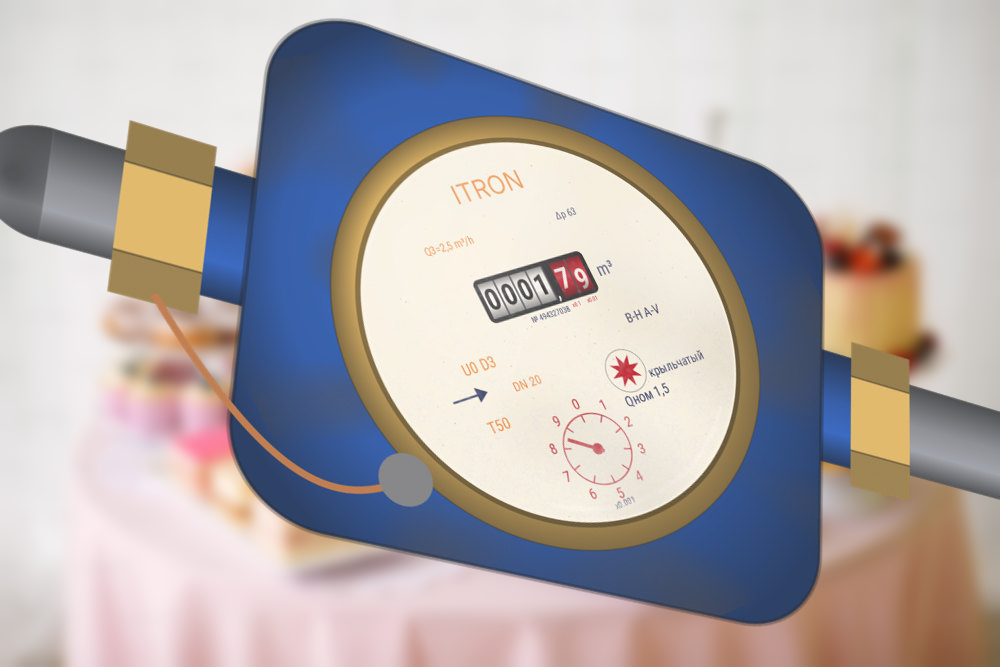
1.788 m³
